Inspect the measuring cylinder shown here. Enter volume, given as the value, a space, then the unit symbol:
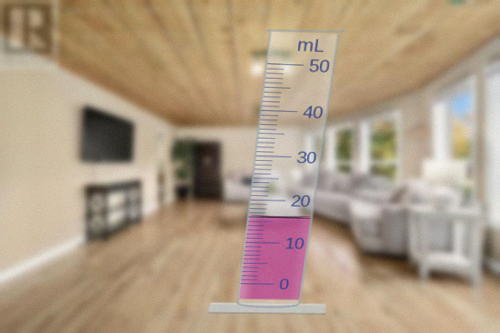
16 mL
